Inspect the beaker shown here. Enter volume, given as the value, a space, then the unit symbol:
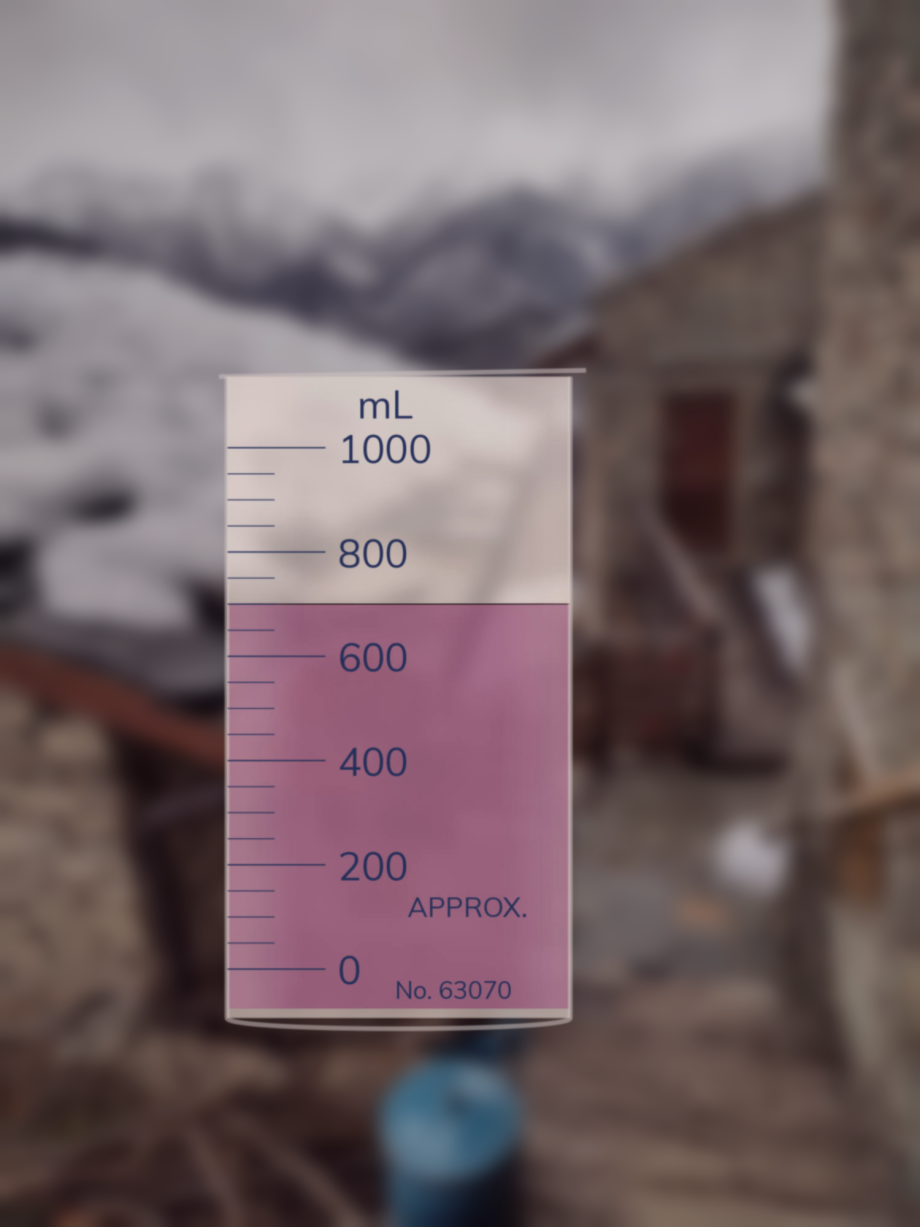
700 mL
